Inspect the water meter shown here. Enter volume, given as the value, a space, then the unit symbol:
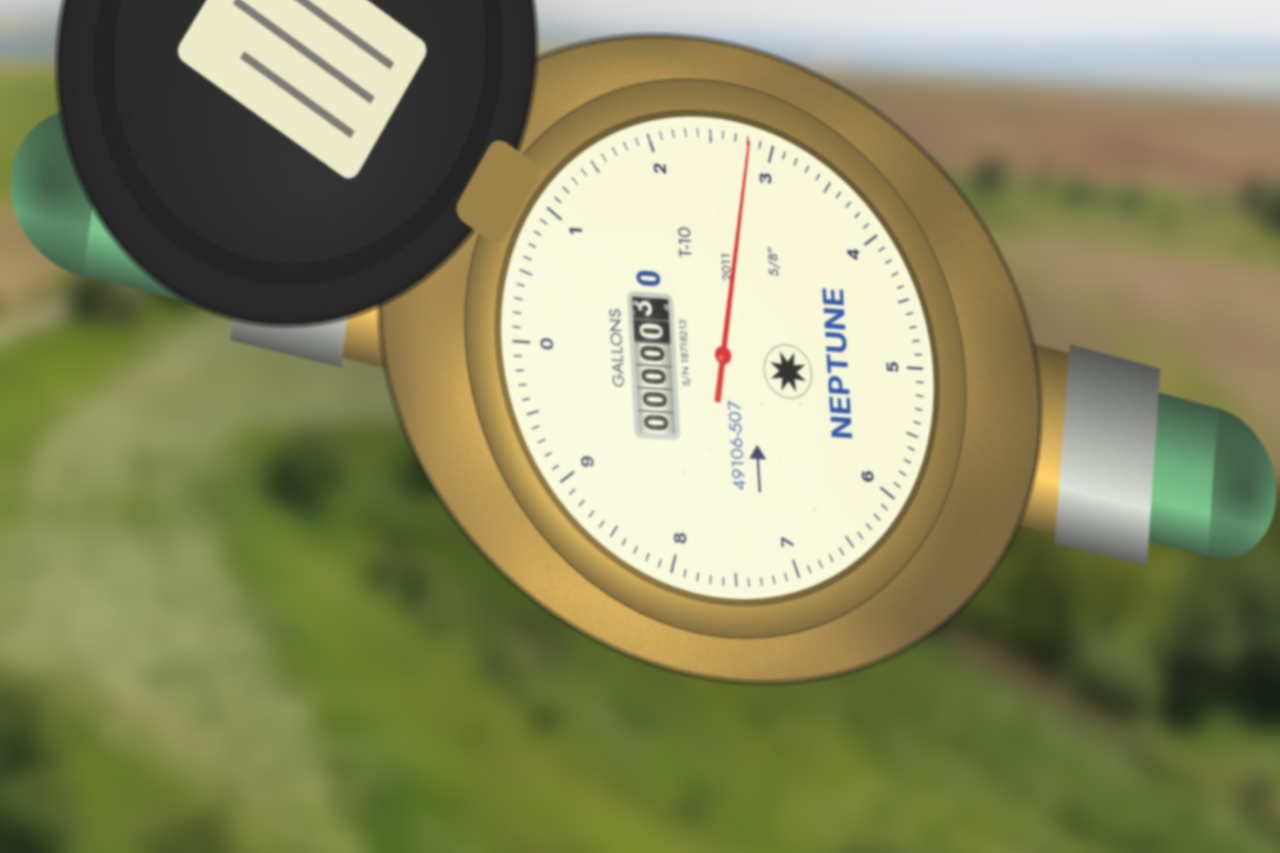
32.8 gal
